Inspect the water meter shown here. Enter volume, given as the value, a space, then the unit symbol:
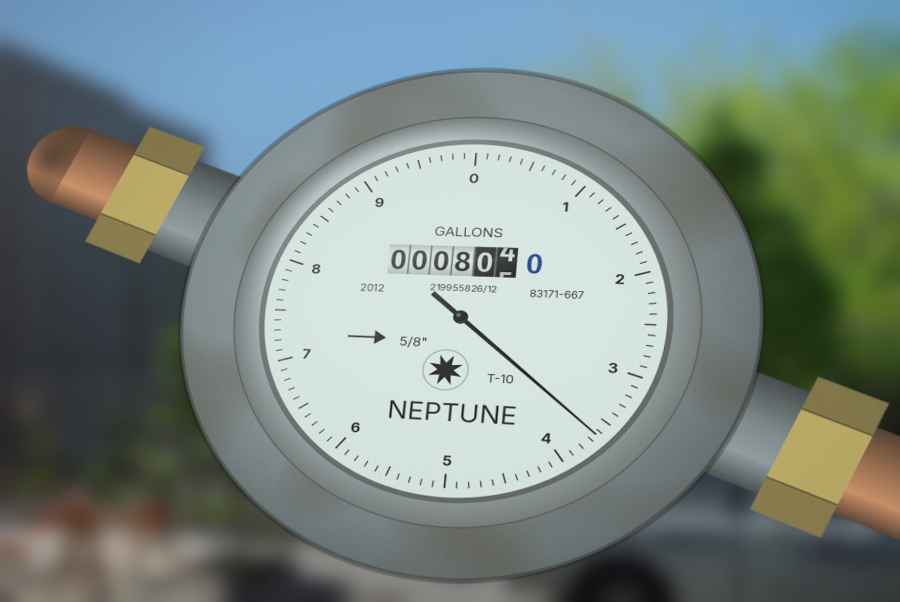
8043.6 gal
